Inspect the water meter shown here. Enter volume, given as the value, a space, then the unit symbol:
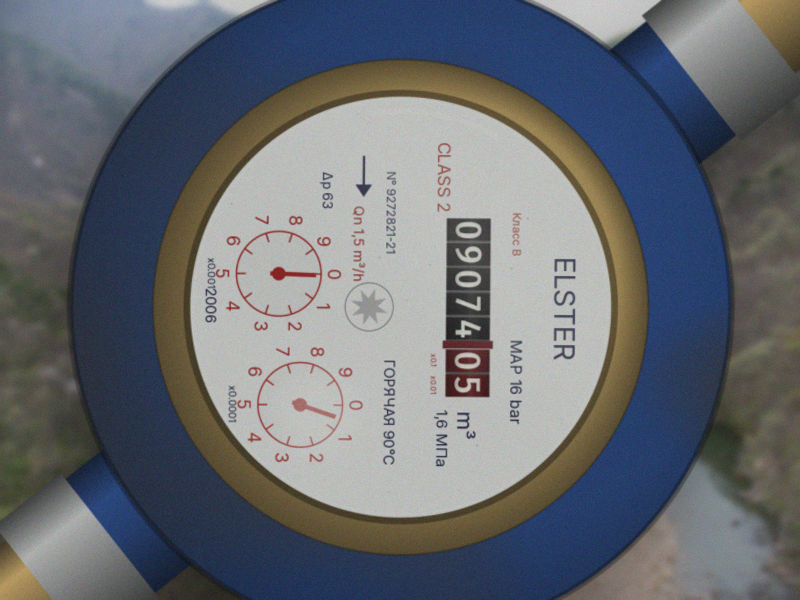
9074.0500 m³
